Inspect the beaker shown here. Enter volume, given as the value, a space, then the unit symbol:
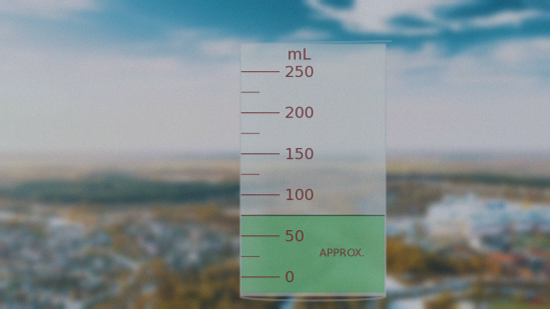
75 mL
